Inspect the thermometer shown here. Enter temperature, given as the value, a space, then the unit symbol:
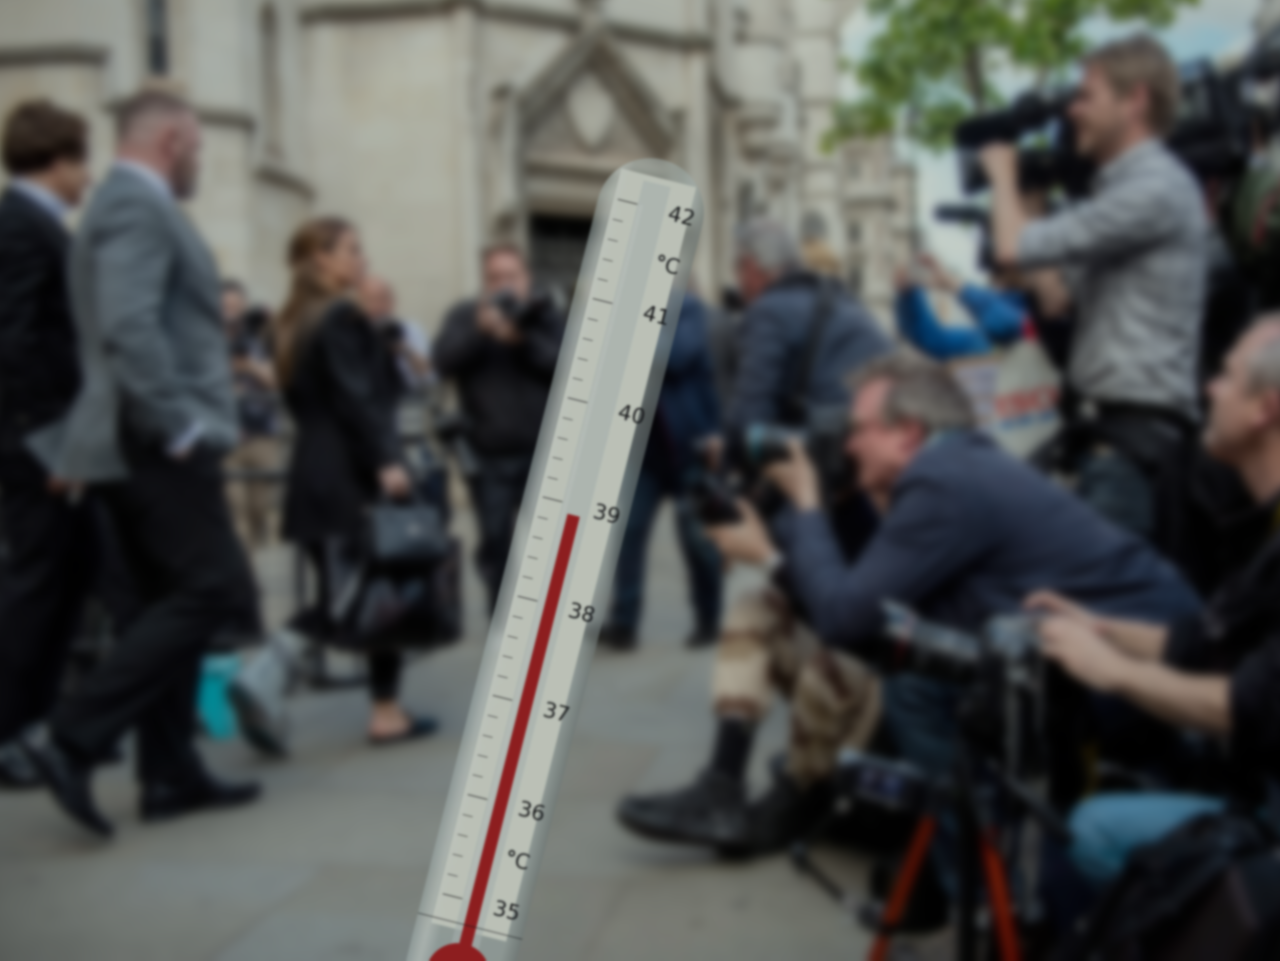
38.9 °C
